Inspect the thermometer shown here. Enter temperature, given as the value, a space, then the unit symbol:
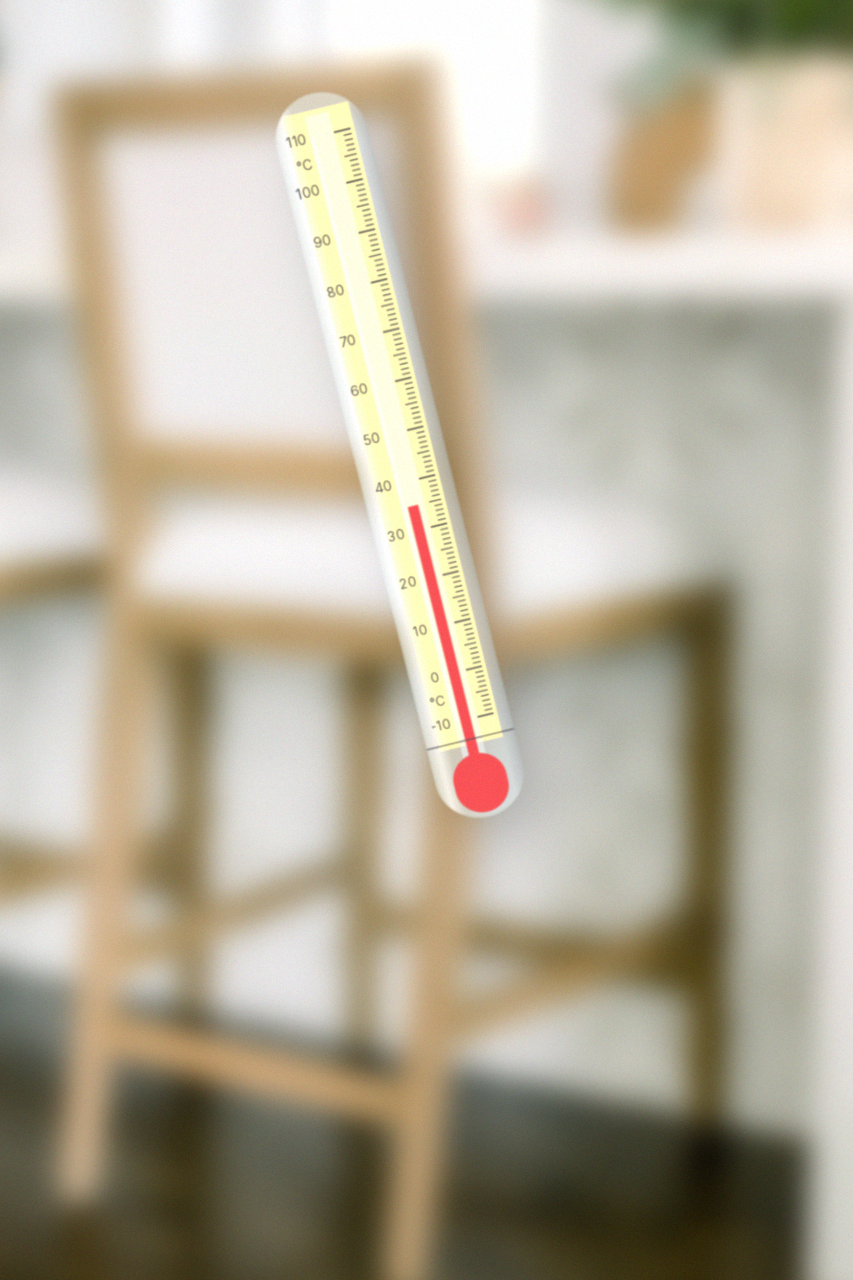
35 °C
